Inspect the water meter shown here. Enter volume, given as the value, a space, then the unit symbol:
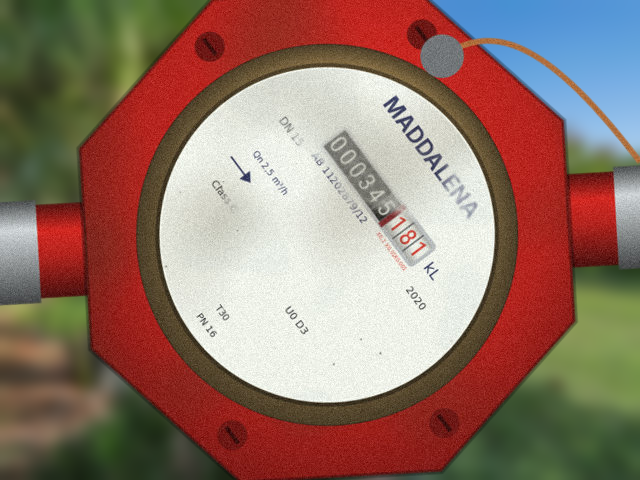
345.181 kL
